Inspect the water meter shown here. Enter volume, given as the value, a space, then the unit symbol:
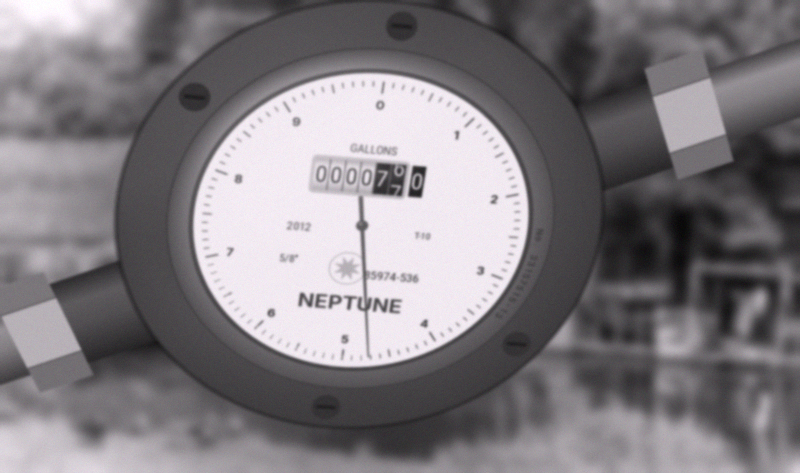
764.7 gal
